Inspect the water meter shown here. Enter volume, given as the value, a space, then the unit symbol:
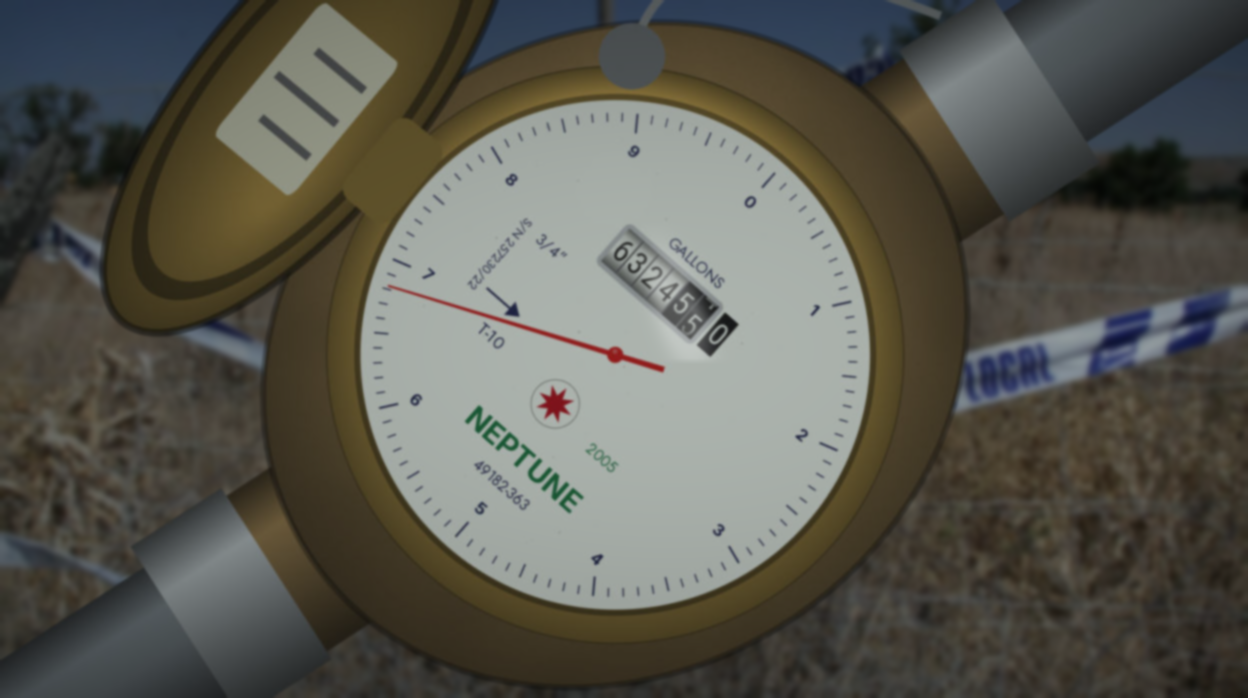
6324546.8 gal
